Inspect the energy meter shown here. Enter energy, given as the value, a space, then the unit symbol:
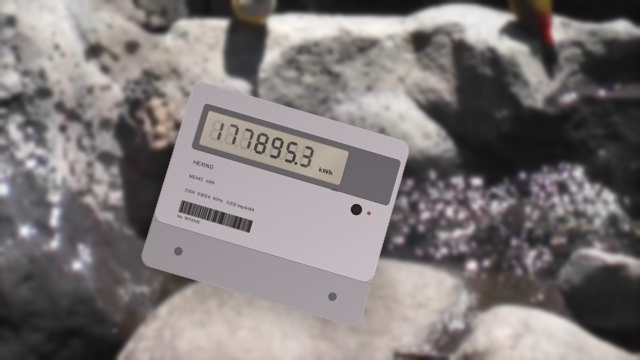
177895.3 kWh
